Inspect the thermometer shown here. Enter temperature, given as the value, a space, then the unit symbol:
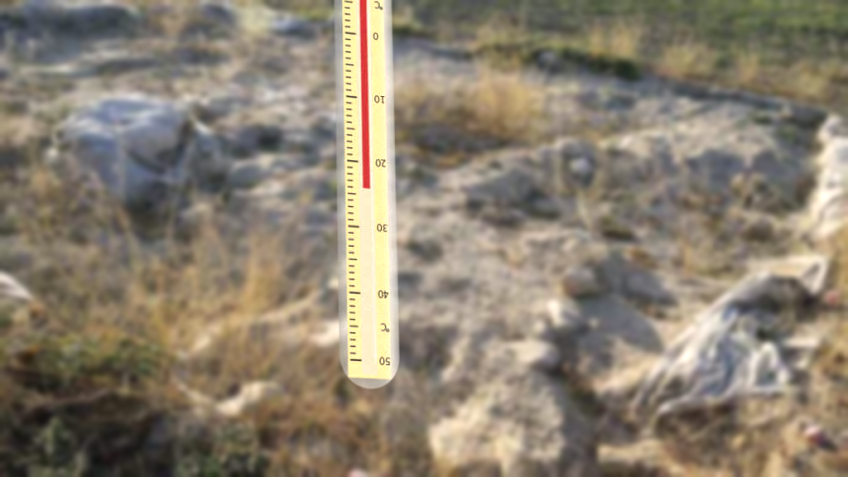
24 °C
